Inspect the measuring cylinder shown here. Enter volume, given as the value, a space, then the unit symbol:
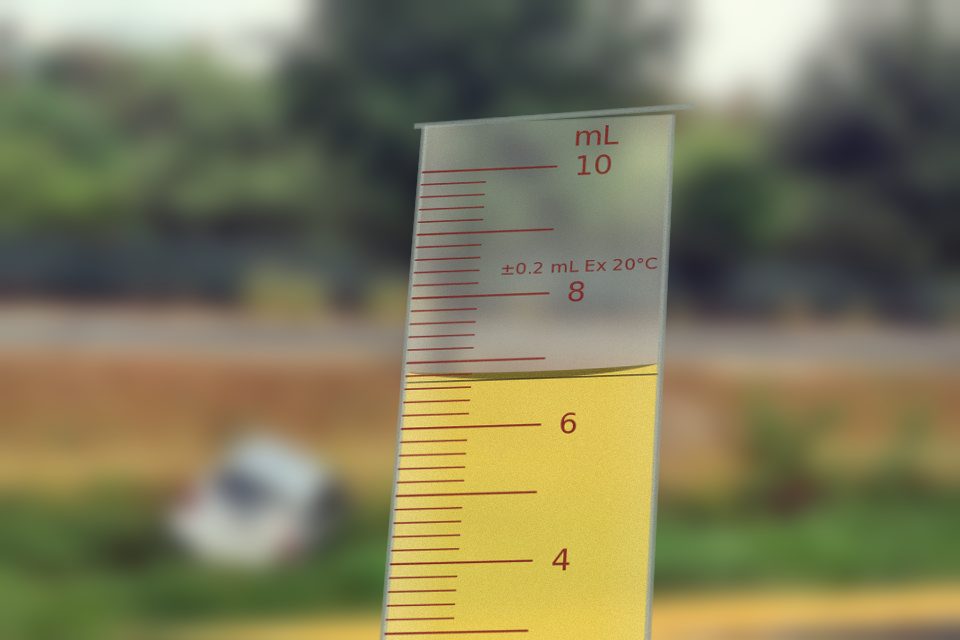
6.7 mL
